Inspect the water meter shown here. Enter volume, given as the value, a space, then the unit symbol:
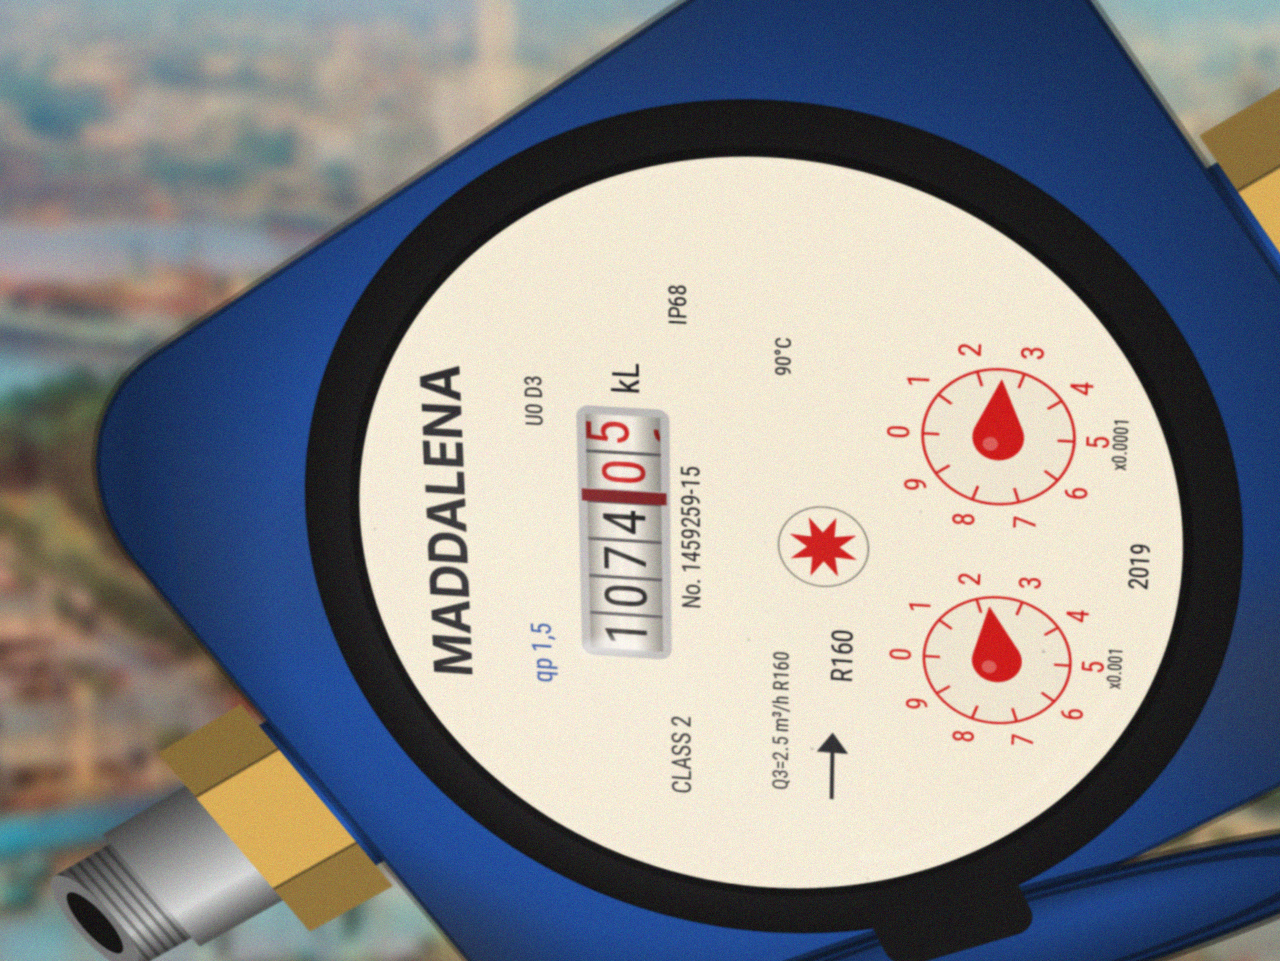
1074.0522 kL
